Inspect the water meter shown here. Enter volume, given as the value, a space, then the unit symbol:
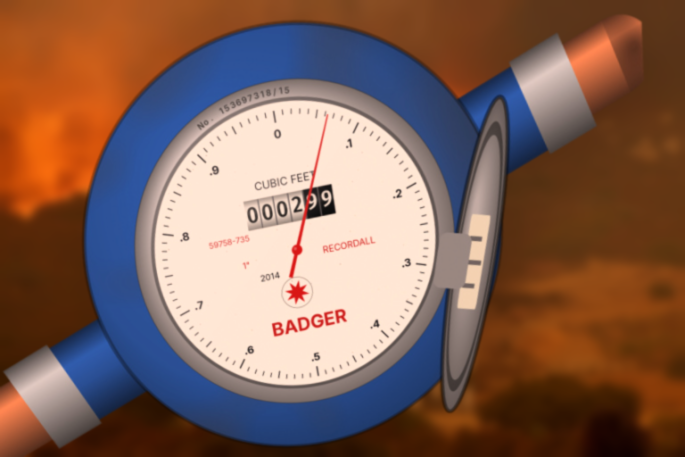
299.06 ft³
